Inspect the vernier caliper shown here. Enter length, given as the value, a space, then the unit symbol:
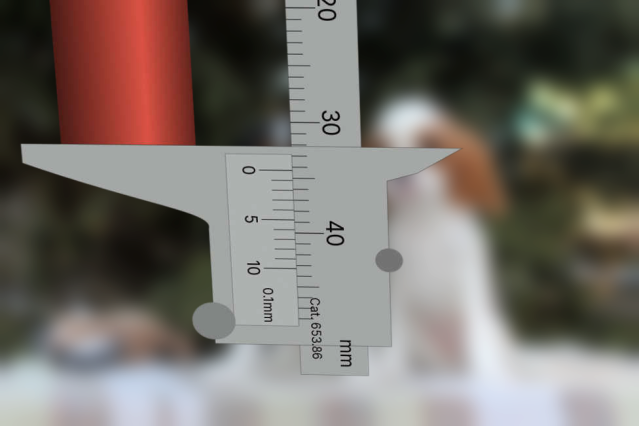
34.3 mm
